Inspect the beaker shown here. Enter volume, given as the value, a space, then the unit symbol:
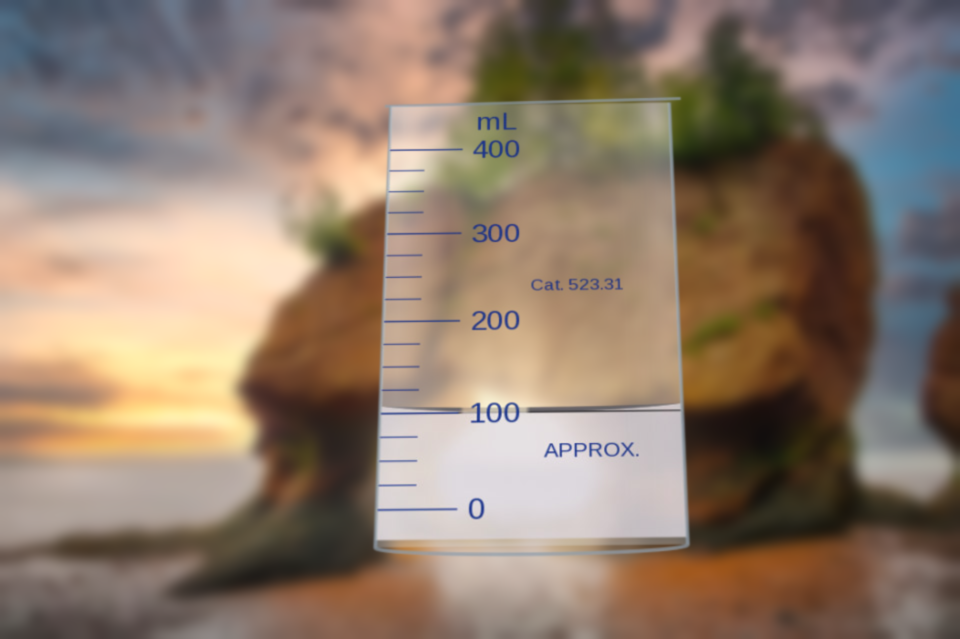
100 mL
